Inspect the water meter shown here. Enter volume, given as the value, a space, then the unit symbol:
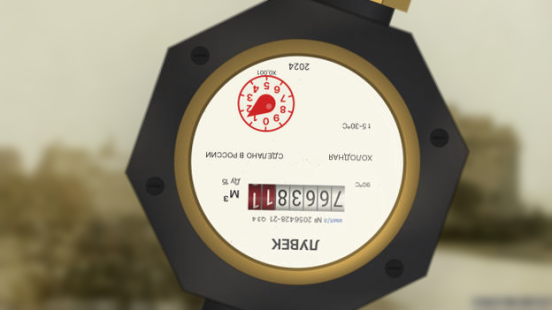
76638.111 m³
